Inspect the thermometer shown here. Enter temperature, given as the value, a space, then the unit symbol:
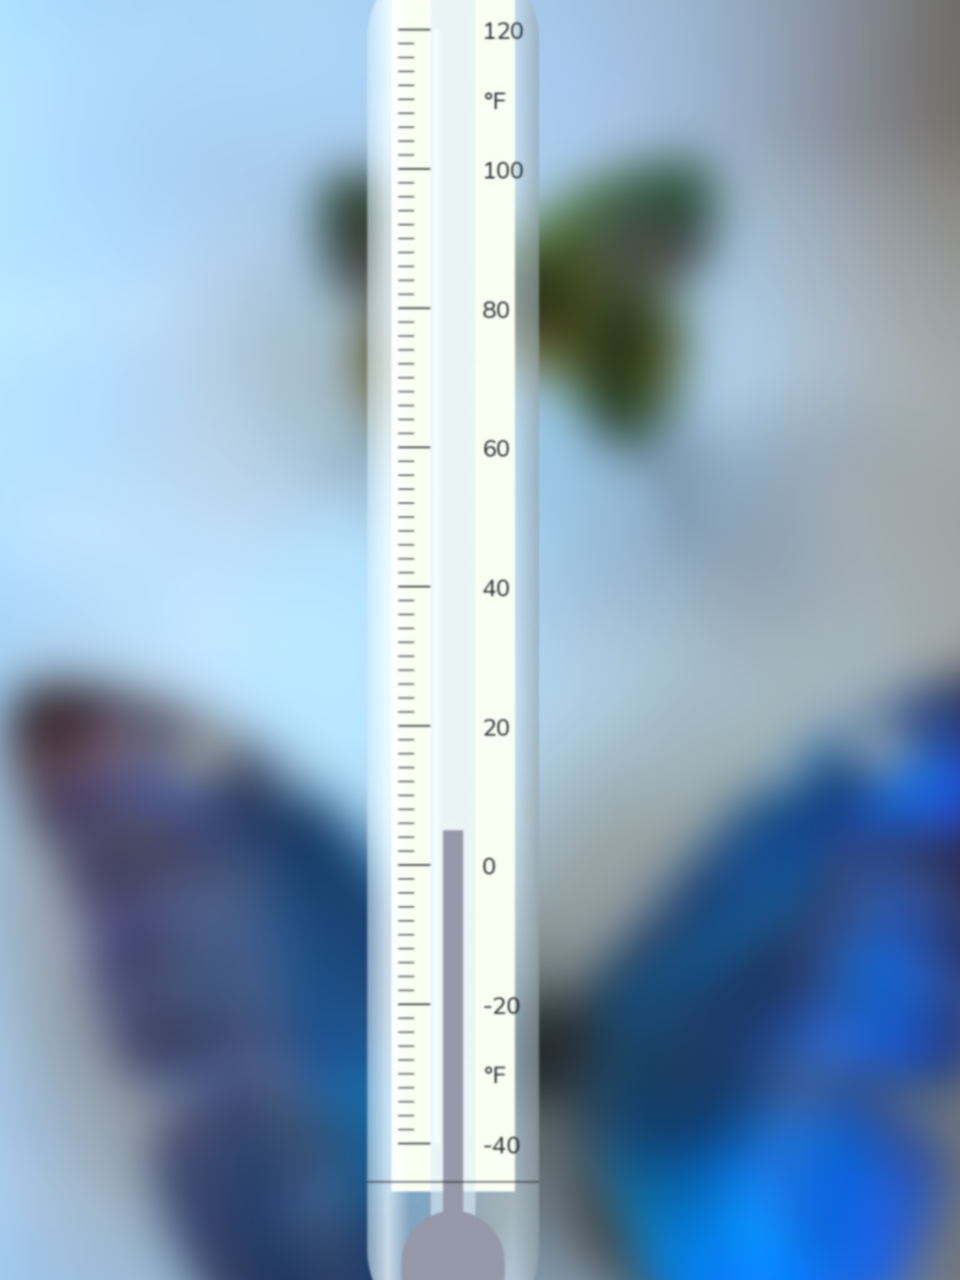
5 °F
